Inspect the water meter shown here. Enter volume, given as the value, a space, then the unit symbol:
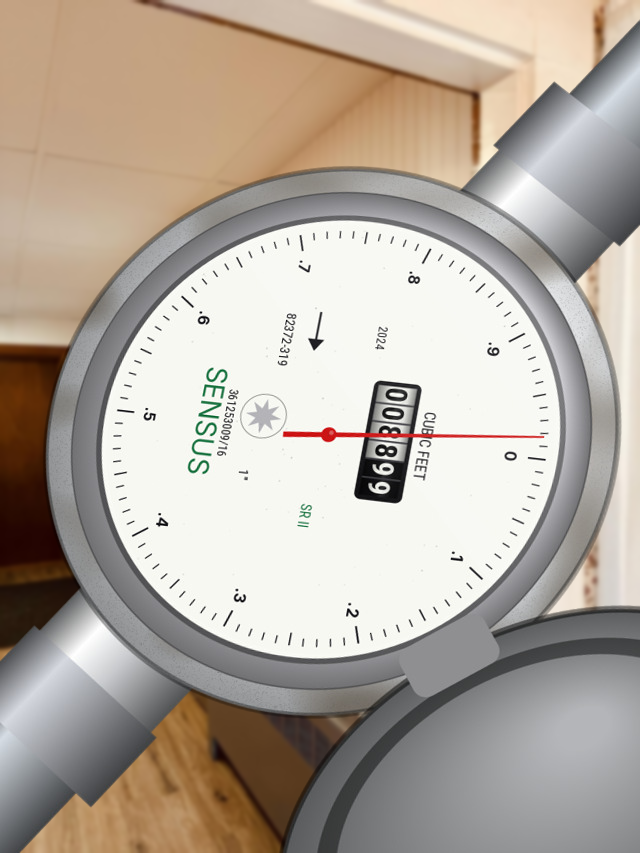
8898.98 ft³
